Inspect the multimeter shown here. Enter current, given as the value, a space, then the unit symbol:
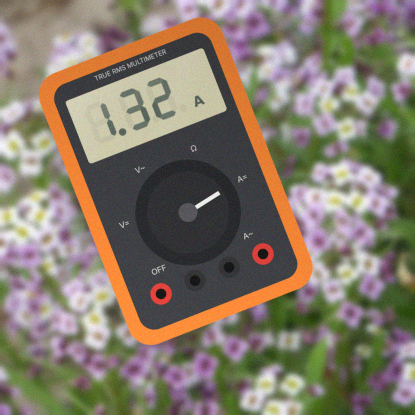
1.32 A
